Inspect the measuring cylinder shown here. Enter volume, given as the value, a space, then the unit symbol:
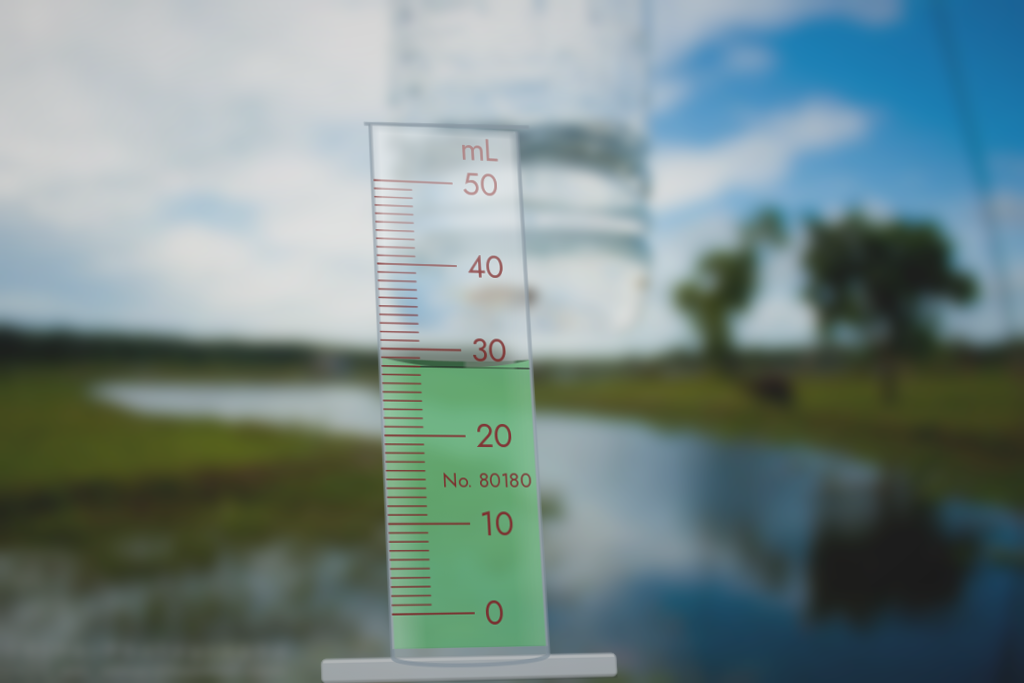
28 mL
